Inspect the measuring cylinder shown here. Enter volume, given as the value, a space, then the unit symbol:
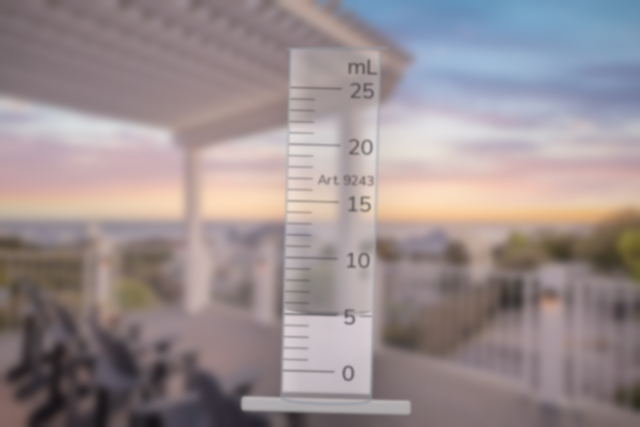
5 mL
